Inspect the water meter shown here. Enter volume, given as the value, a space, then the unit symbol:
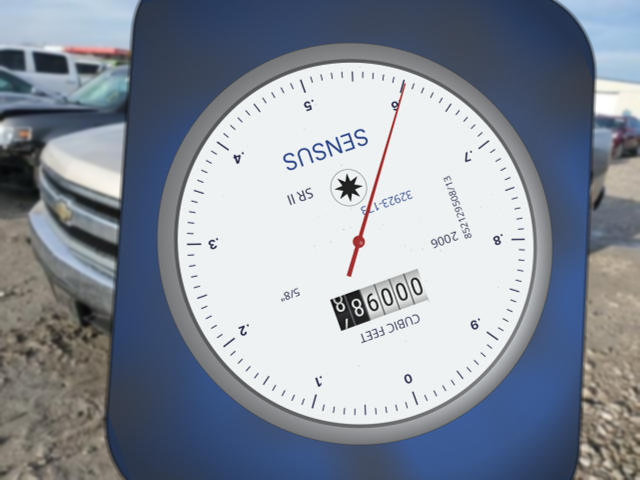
987.60 ft³
